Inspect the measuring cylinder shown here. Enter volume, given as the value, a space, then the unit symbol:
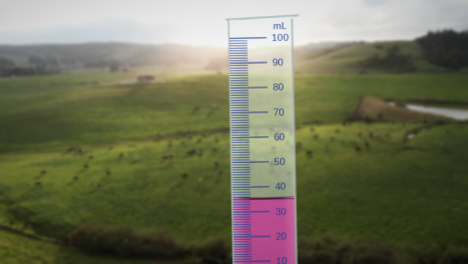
35 mL
